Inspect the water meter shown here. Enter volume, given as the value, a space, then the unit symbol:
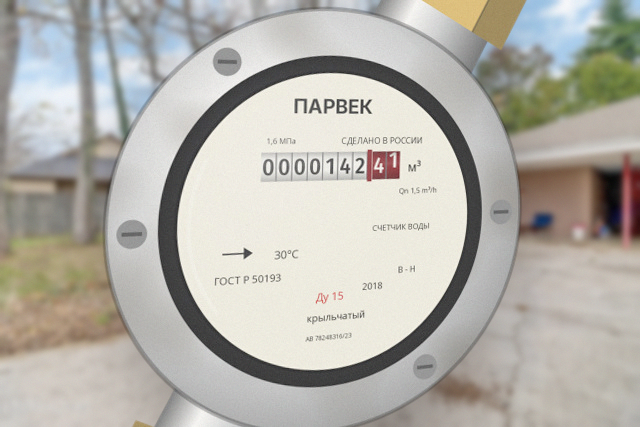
142.41 m³
